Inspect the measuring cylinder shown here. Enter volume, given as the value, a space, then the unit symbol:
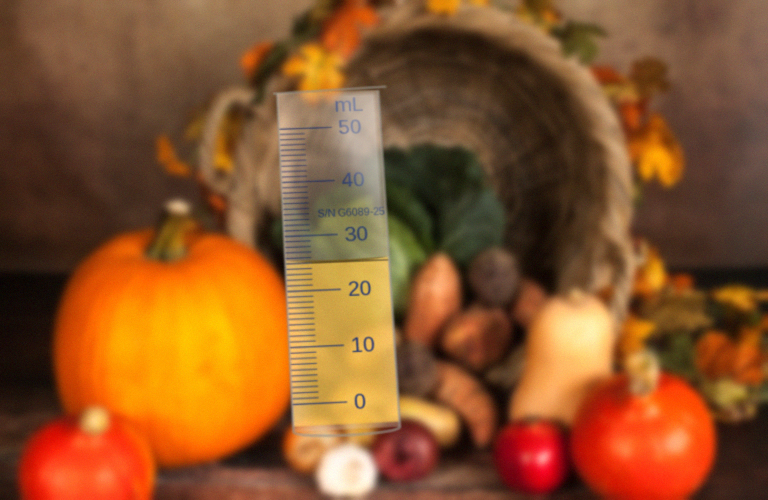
25 mL
